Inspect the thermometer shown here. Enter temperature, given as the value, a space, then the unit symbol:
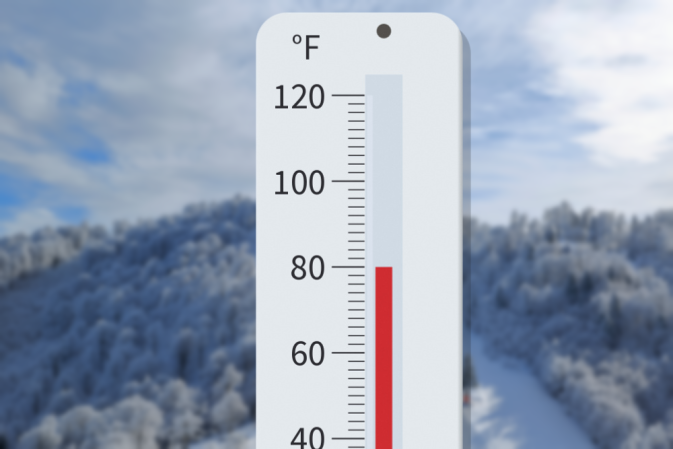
80 °F
